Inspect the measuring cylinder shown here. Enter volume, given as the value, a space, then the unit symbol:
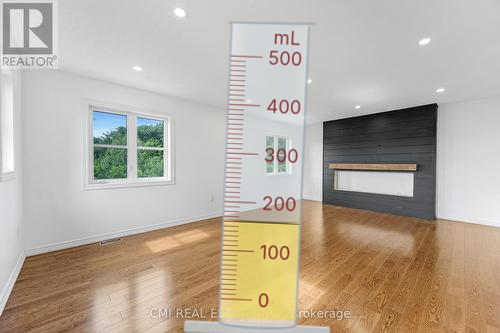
160 mL
